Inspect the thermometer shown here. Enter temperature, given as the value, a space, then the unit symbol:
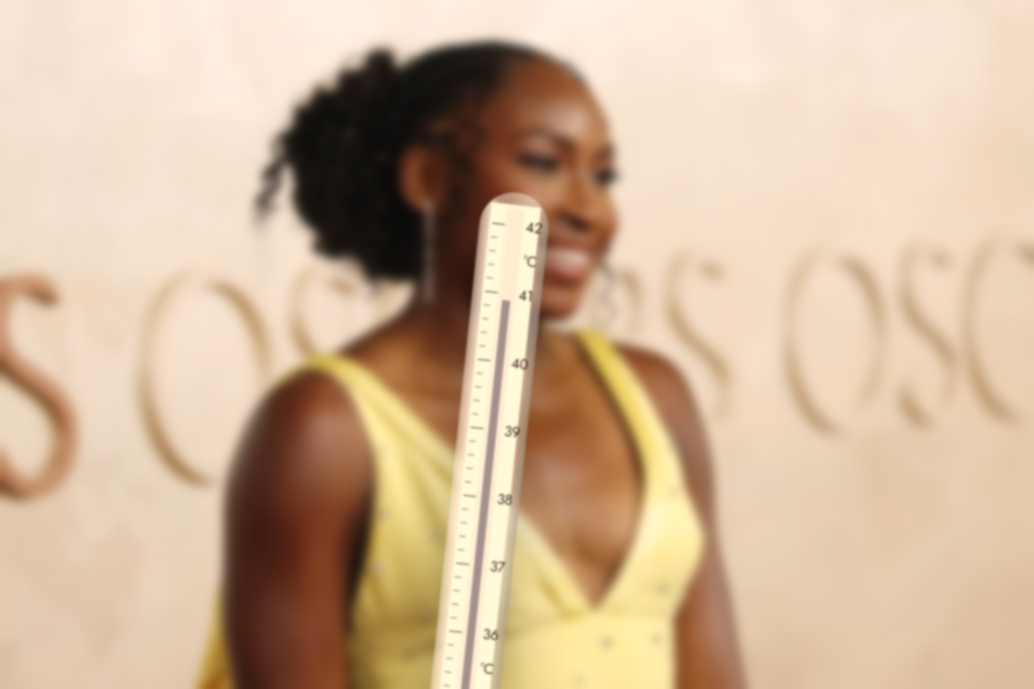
40.9 °C
